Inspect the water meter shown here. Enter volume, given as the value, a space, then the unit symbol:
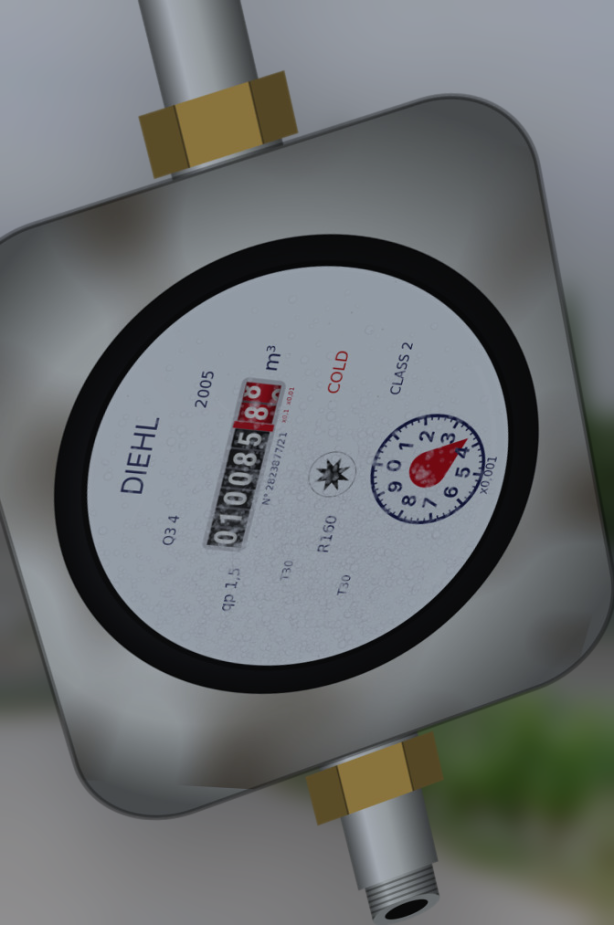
10085.883 m³
